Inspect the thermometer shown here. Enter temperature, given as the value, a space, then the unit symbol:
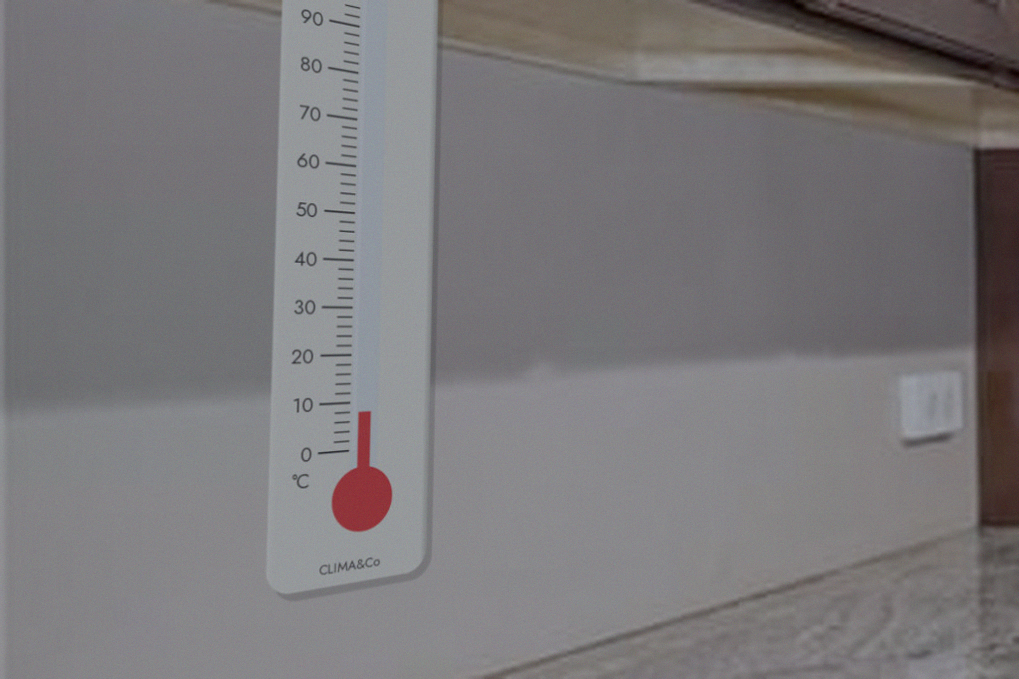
8 °C
